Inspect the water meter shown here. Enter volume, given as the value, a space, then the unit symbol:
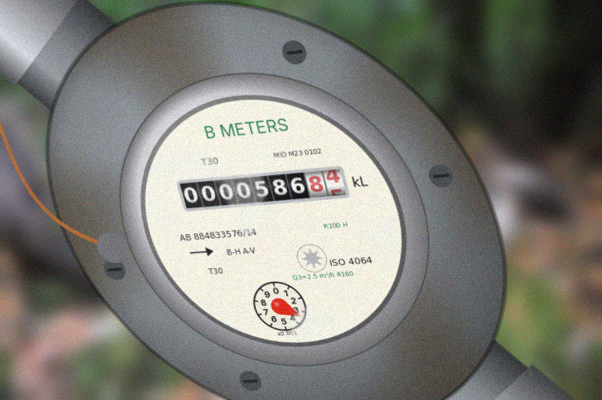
586.843 kL
